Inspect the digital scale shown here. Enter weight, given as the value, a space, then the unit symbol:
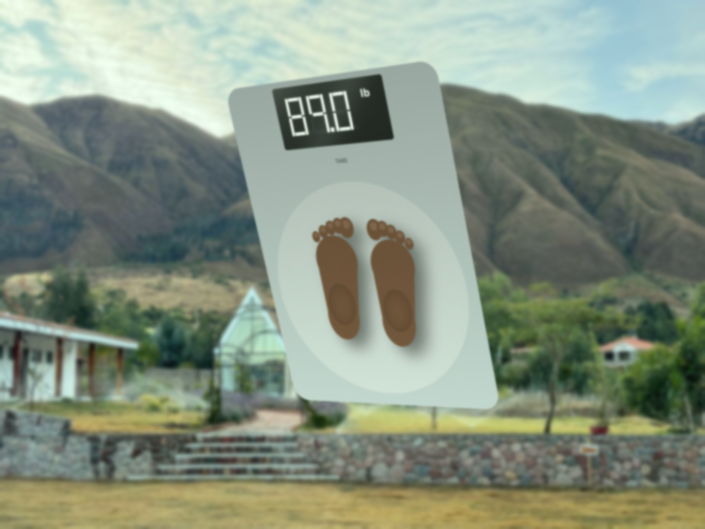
89.0 lb
